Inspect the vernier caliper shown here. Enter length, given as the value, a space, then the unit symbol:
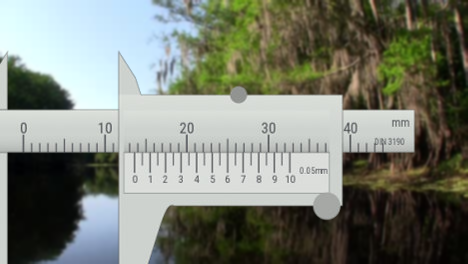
13.6 mm
